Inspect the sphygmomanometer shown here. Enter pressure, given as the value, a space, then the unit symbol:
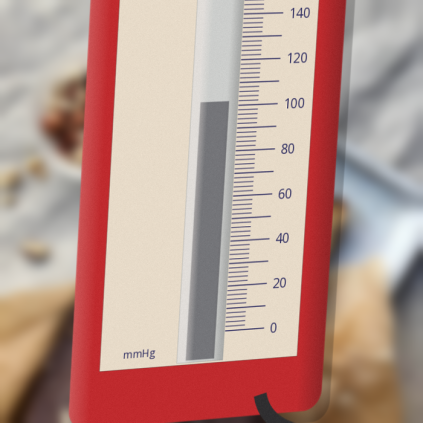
102 mmHg
